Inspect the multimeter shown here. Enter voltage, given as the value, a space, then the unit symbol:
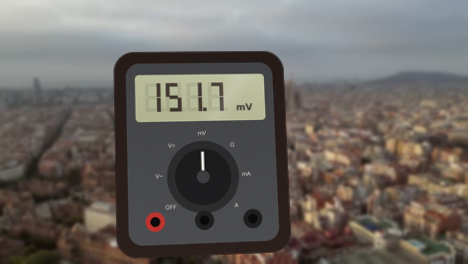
151.7 mV
